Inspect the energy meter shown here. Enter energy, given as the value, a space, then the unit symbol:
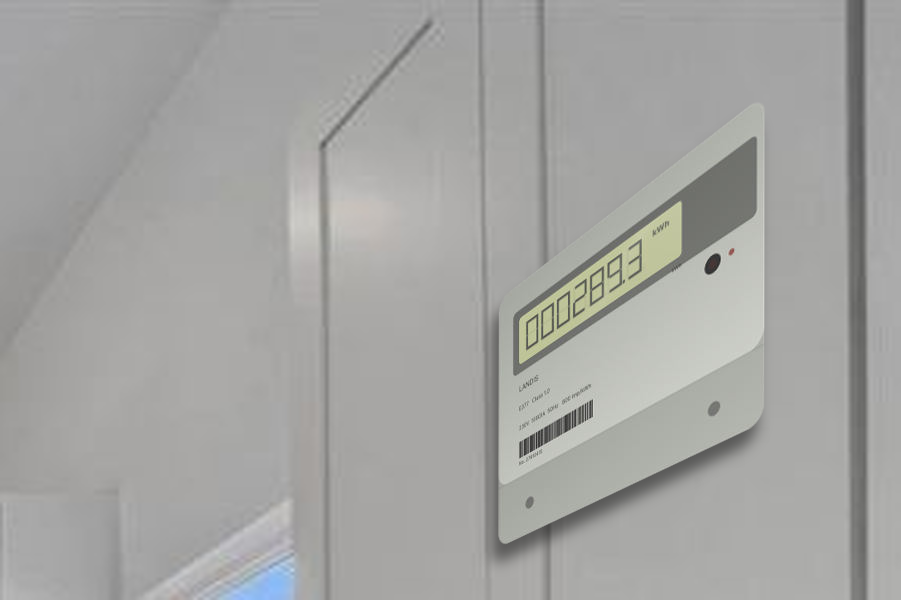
289.3 kWh
